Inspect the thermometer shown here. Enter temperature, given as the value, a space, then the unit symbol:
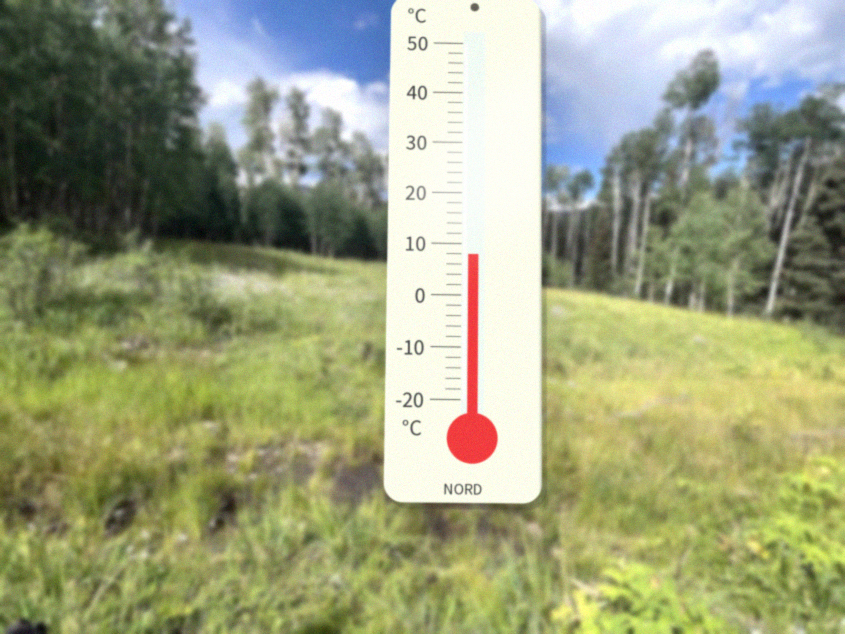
8 °C
